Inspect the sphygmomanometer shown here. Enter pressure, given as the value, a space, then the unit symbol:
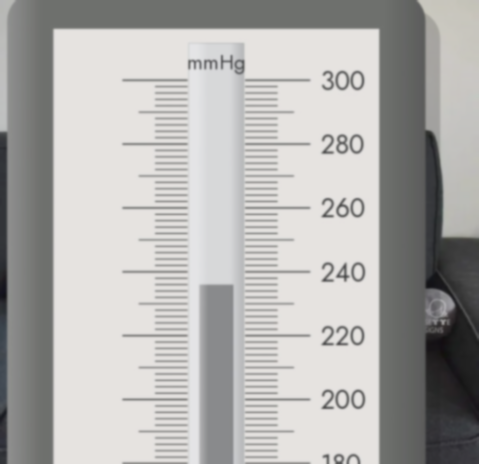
236 mmHg
